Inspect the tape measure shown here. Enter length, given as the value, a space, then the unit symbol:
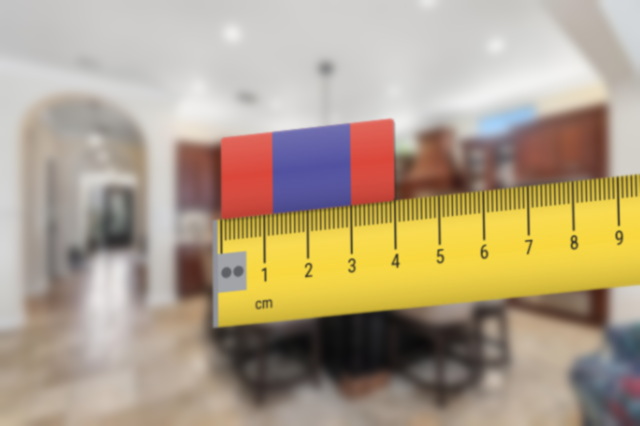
4 cm
